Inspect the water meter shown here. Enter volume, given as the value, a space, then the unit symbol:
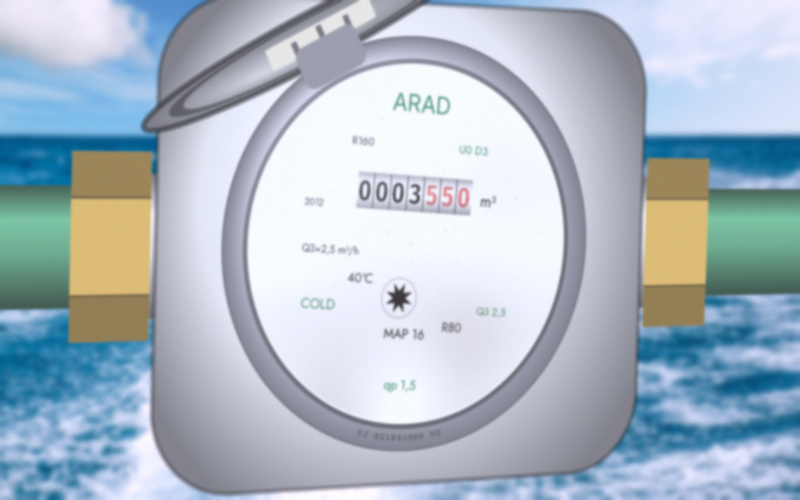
3.550 m³
